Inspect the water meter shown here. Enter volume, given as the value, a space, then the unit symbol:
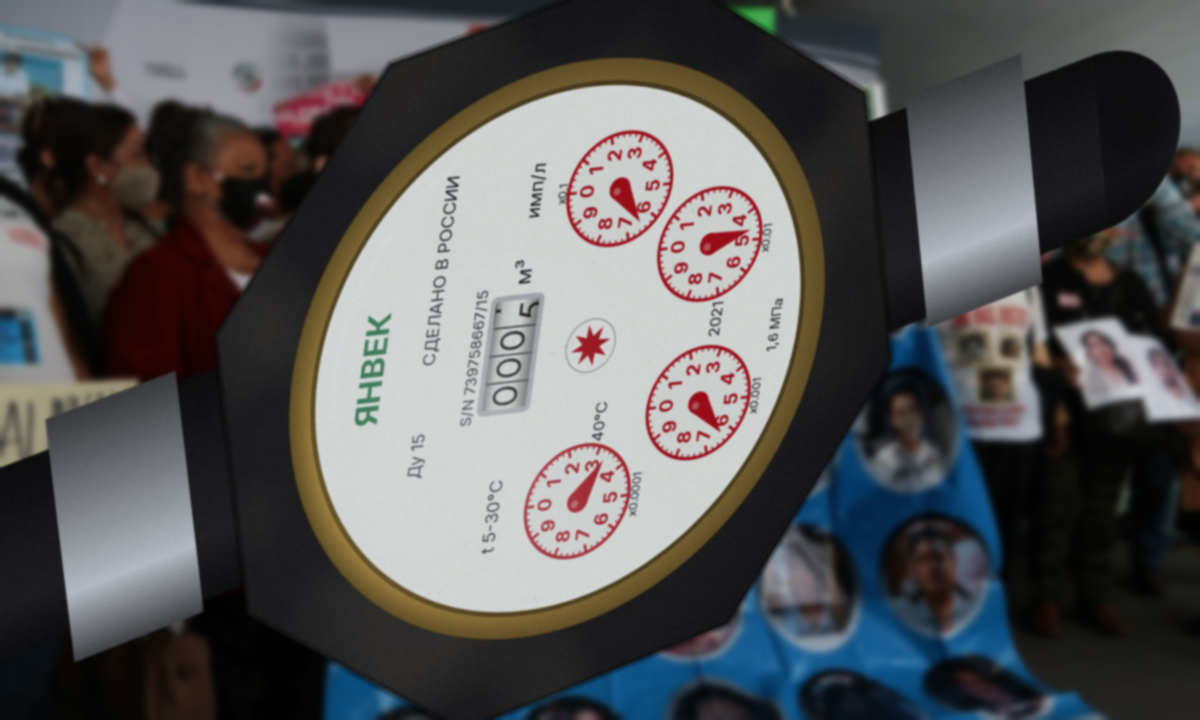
4.6463 m³
